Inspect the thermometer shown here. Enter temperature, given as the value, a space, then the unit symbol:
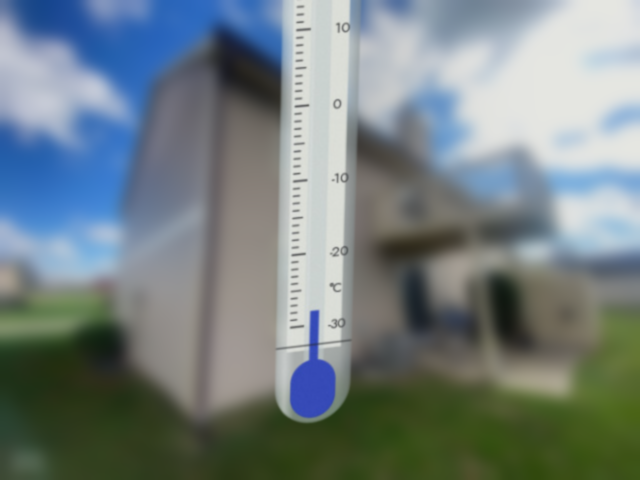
-28 °C
